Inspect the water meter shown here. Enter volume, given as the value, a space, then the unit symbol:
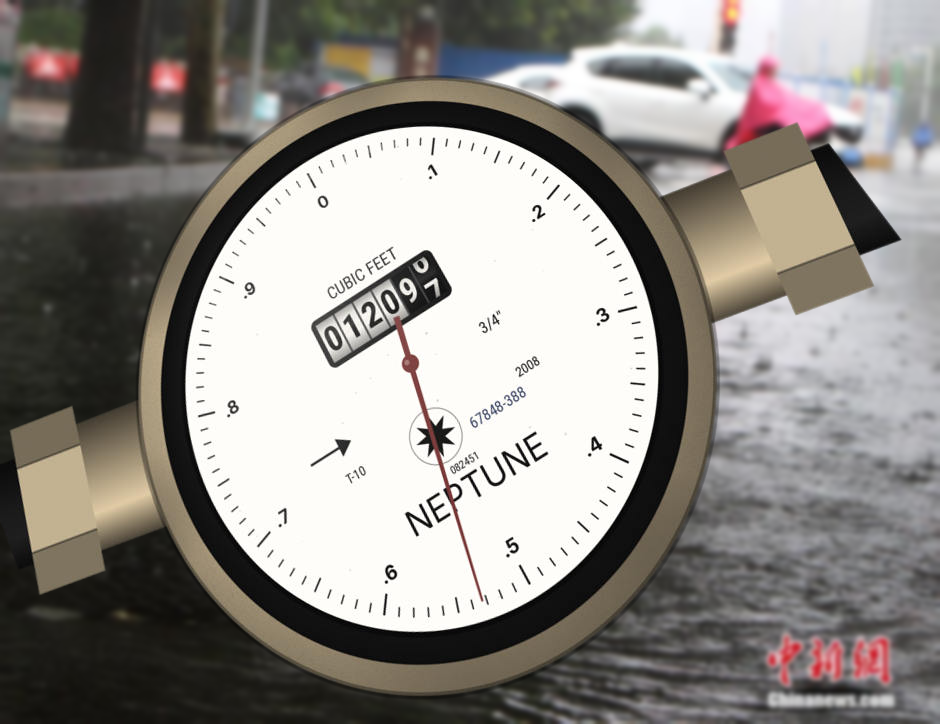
12096.53 ft³
